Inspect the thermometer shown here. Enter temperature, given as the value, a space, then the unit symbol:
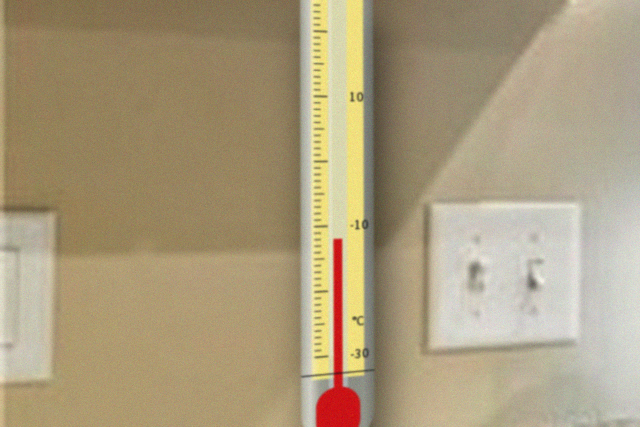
-12 °C
